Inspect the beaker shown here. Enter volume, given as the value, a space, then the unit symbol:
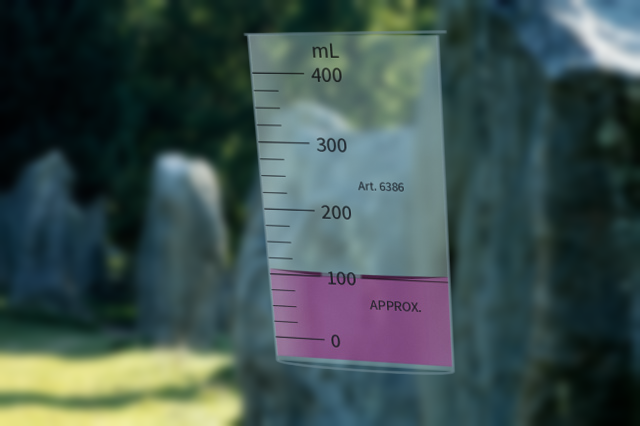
100 mL
